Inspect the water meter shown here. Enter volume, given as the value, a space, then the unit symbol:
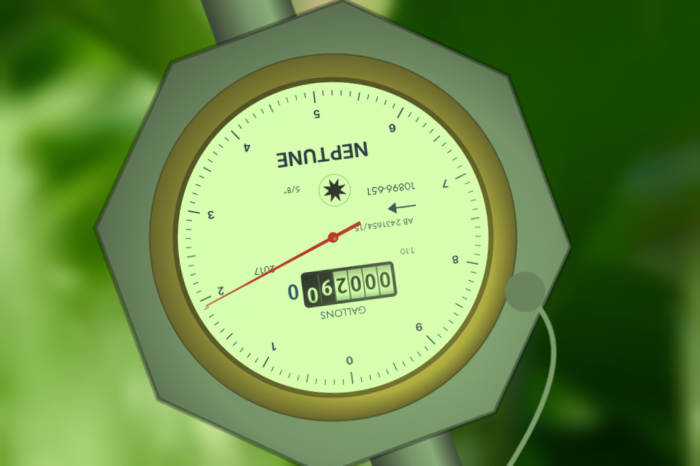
2901.9 gal
